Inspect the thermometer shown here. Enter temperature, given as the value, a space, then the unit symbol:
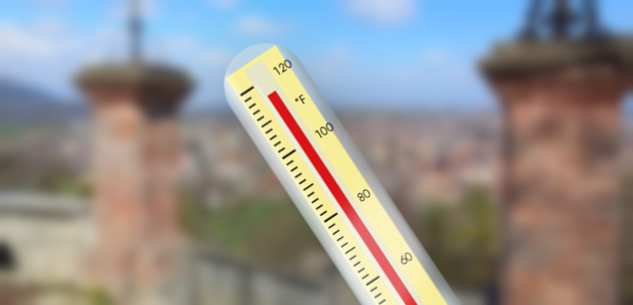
116 °F
